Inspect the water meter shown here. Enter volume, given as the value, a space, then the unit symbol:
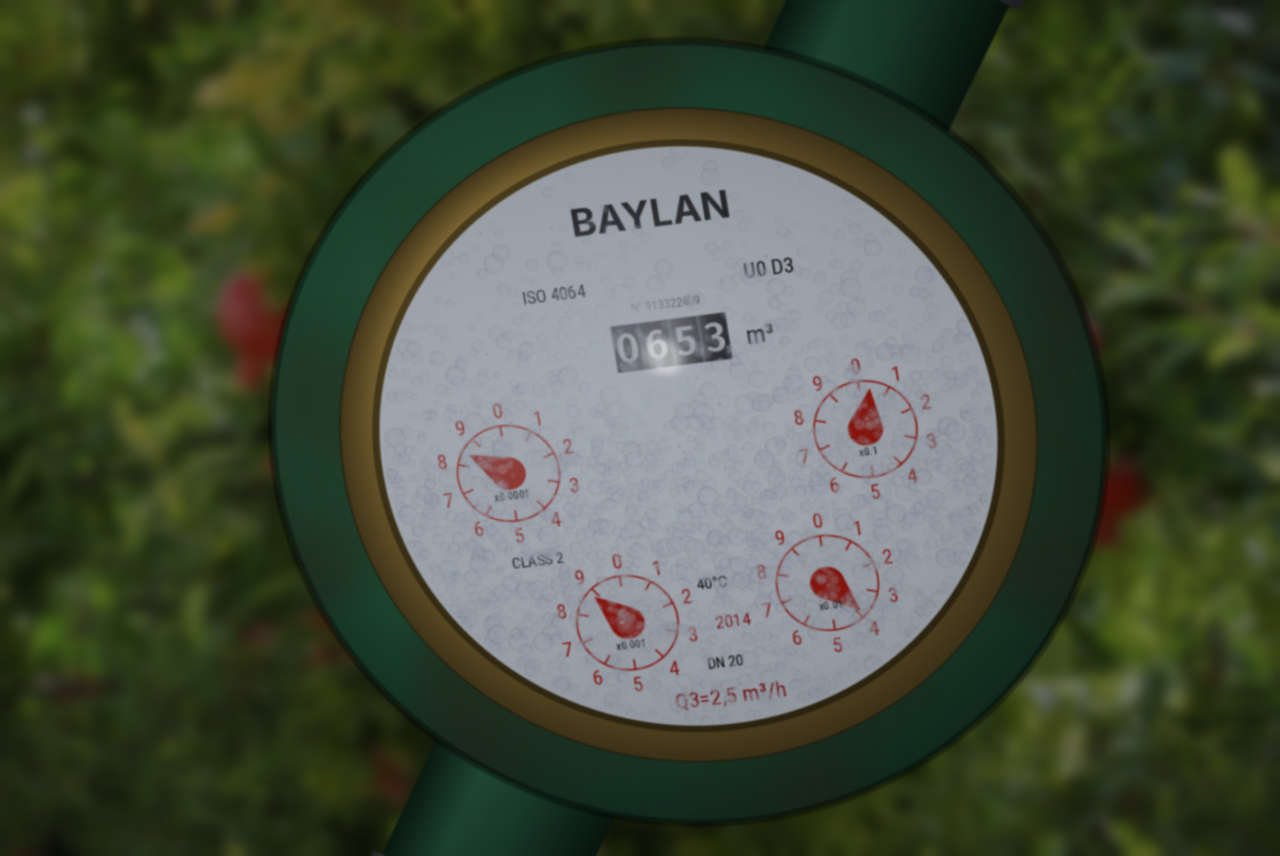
653.0388 m³
